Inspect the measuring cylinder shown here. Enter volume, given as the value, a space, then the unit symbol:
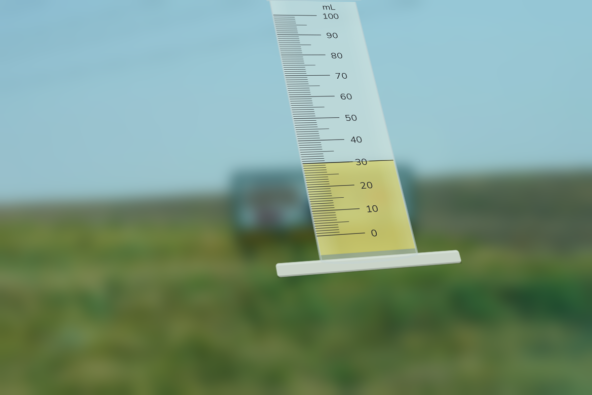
30 mL
